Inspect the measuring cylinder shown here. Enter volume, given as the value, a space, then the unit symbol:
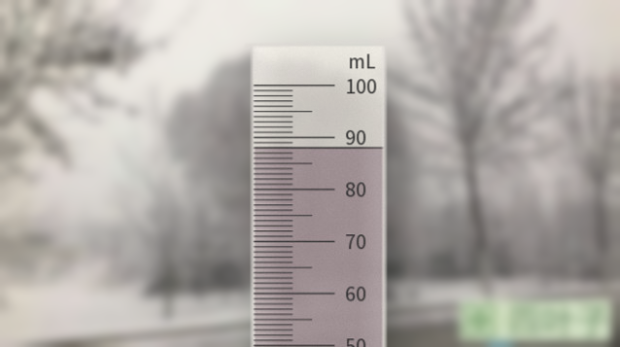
88 mL
